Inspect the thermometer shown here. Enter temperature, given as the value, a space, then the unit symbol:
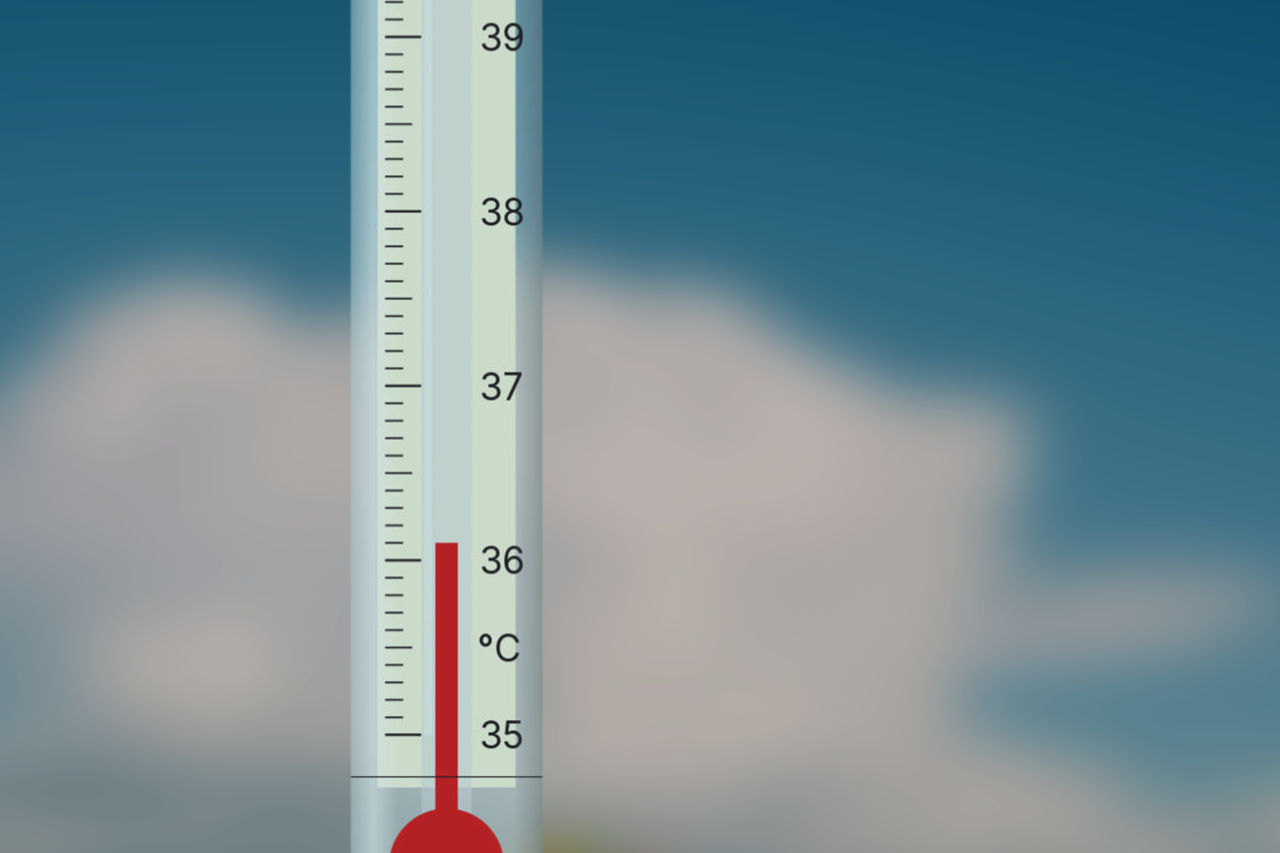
36.1 °C
